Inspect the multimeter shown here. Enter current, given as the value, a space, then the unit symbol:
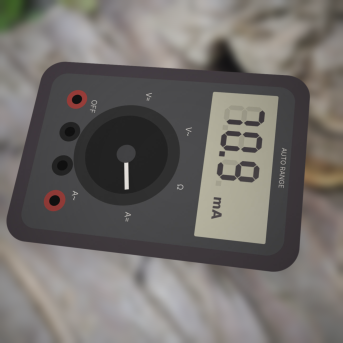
70.9 mA
